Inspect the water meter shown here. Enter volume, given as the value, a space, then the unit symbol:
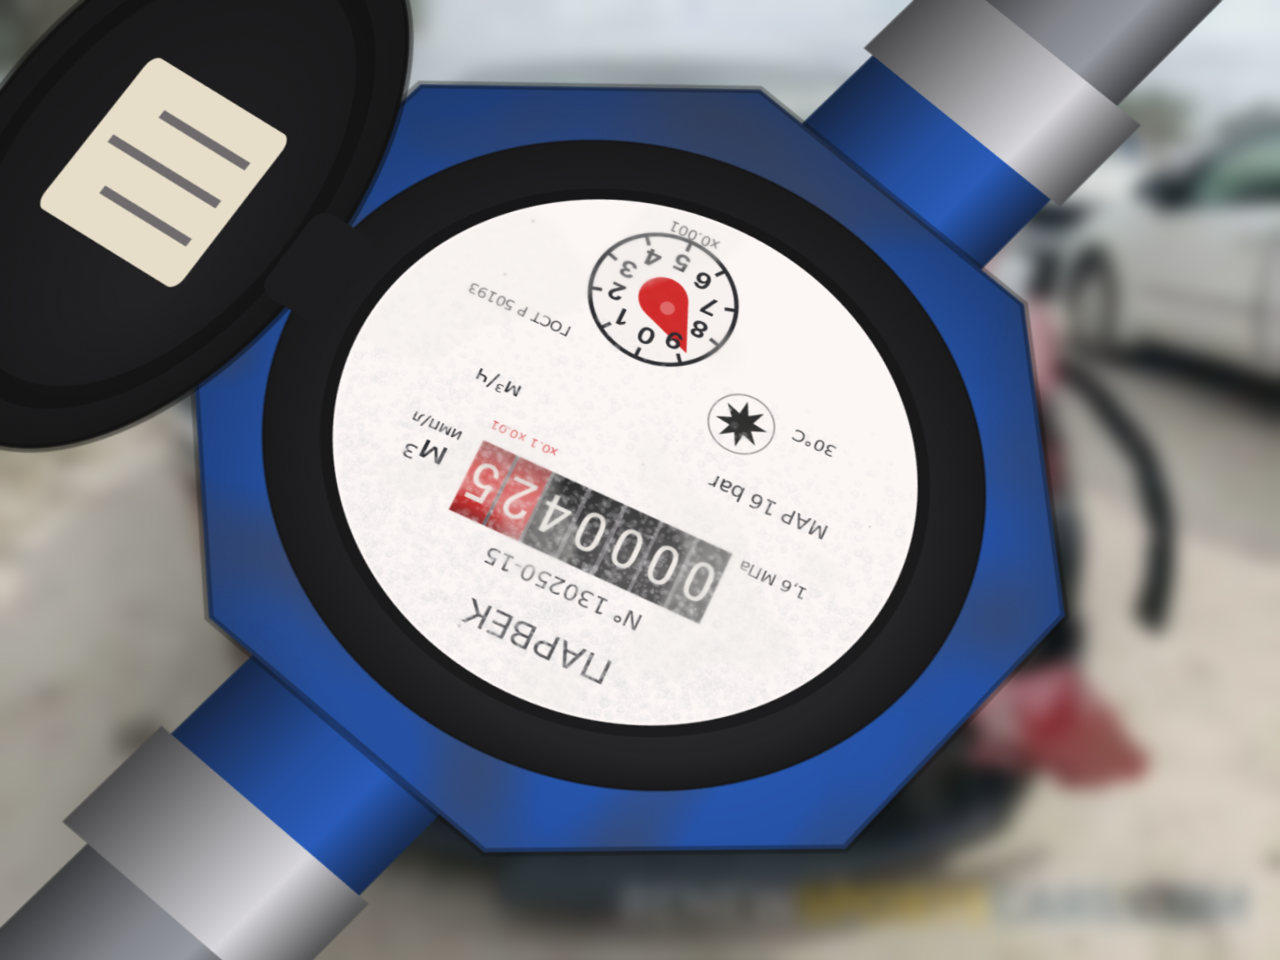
4.258 m³
